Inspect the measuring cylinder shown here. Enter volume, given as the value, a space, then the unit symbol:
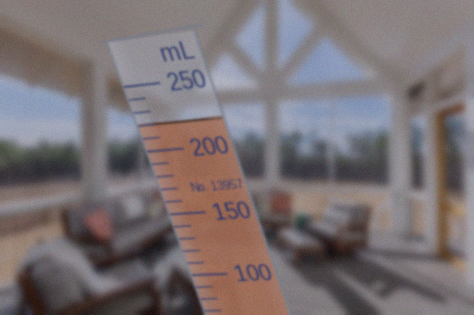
220 mL
